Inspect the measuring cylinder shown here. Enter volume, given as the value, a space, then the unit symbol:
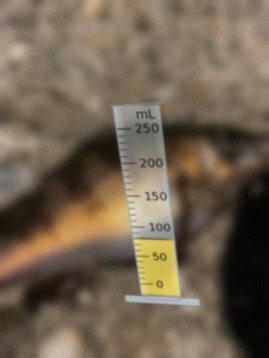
80 mL
